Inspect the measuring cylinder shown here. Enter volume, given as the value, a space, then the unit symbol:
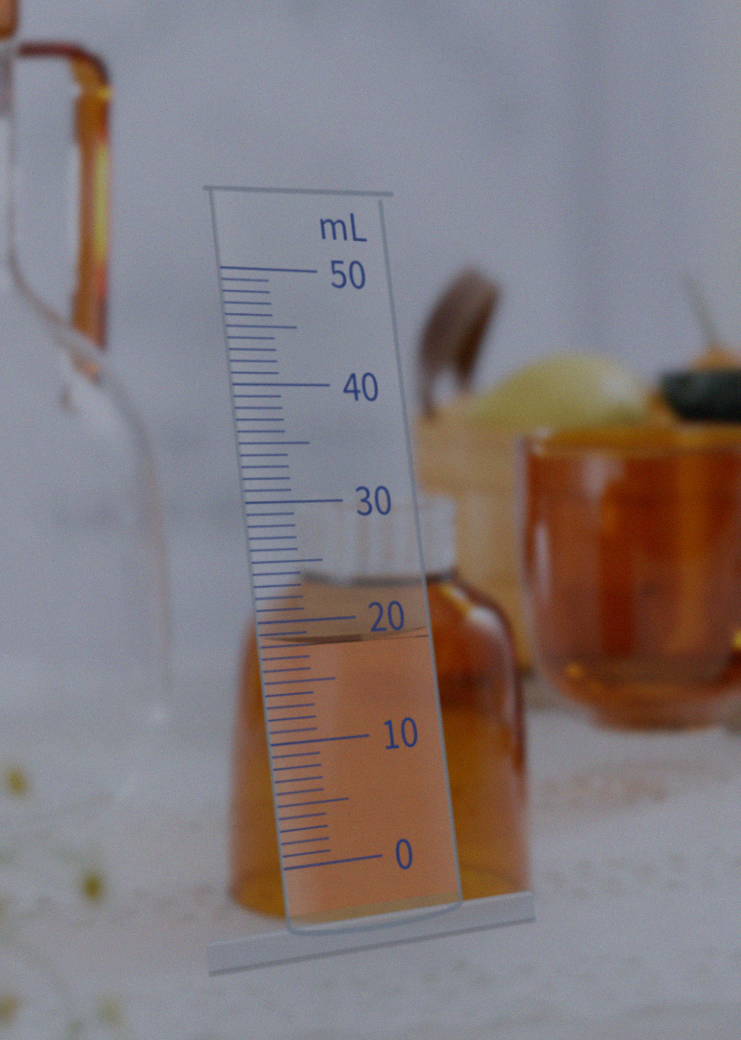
18 mL
